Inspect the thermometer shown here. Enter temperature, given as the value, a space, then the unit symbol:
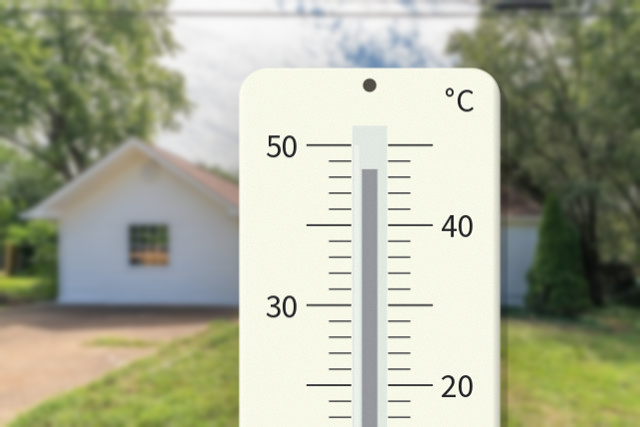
47 °C
